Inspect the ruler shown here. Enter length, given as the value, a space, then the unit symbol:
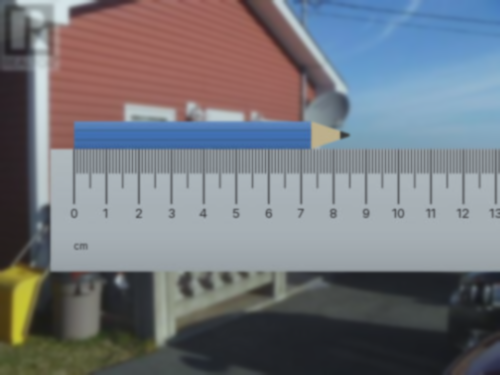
8.5 cm
